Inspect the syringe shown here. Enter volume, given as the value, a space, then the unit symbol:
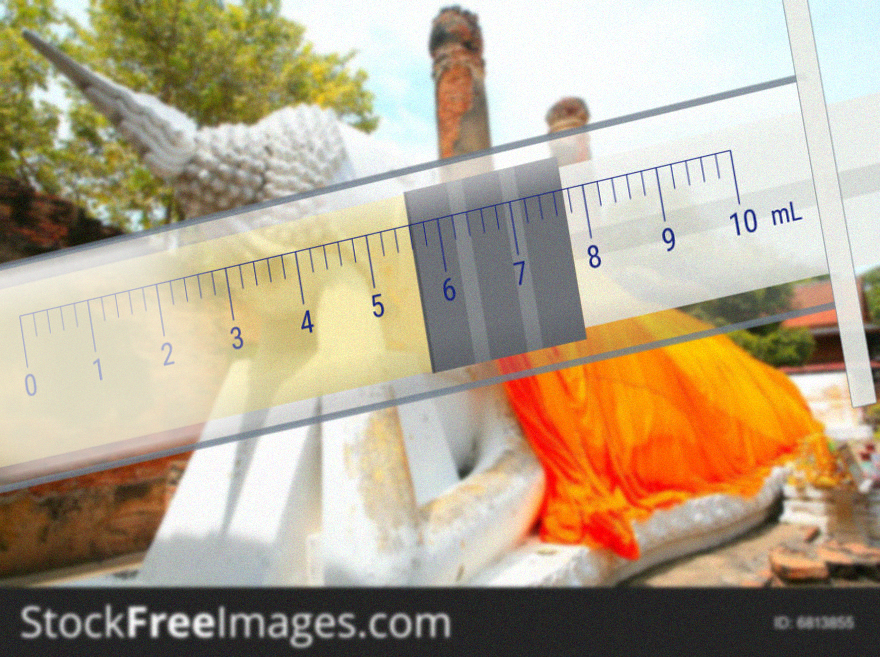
5.6 mL
